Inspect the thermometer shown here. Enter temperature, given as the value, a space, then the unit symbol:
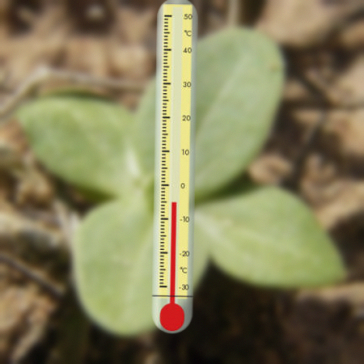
-5 °C
